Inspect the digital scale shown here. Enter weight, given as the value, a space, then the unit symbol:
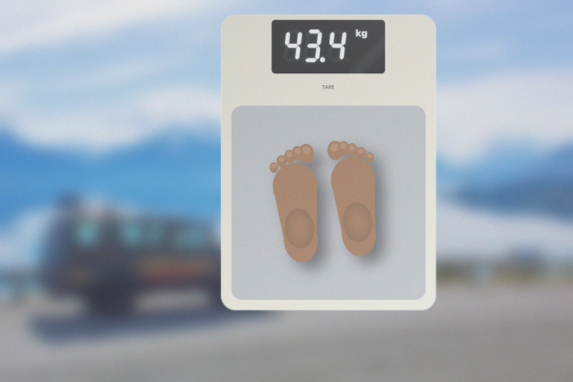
43.4 kg
